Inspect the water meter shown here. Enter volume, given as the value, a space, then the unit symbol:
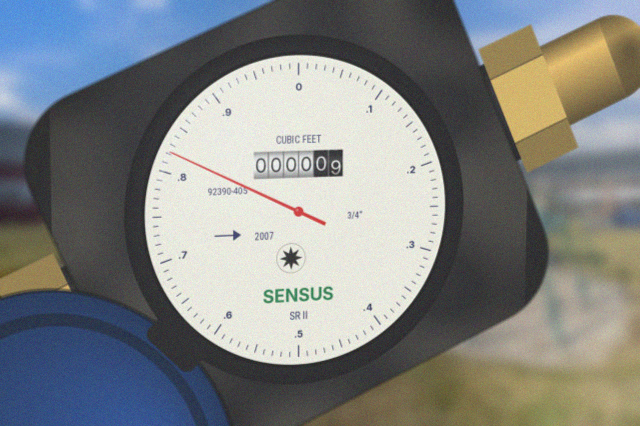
8.82 ft³
